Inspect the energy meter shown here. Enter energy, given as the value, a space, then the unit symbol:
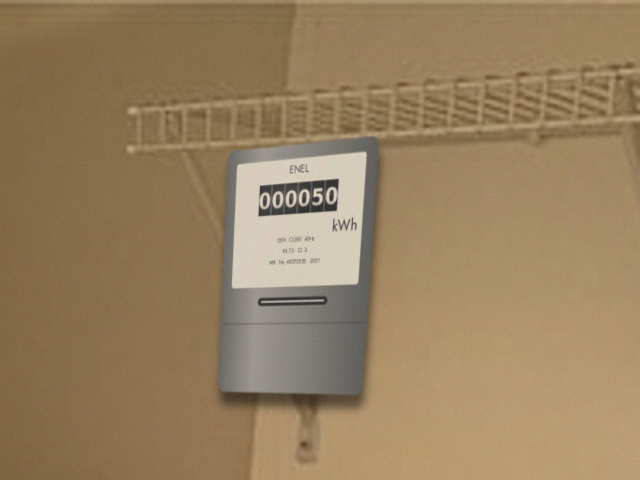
50 kWh
